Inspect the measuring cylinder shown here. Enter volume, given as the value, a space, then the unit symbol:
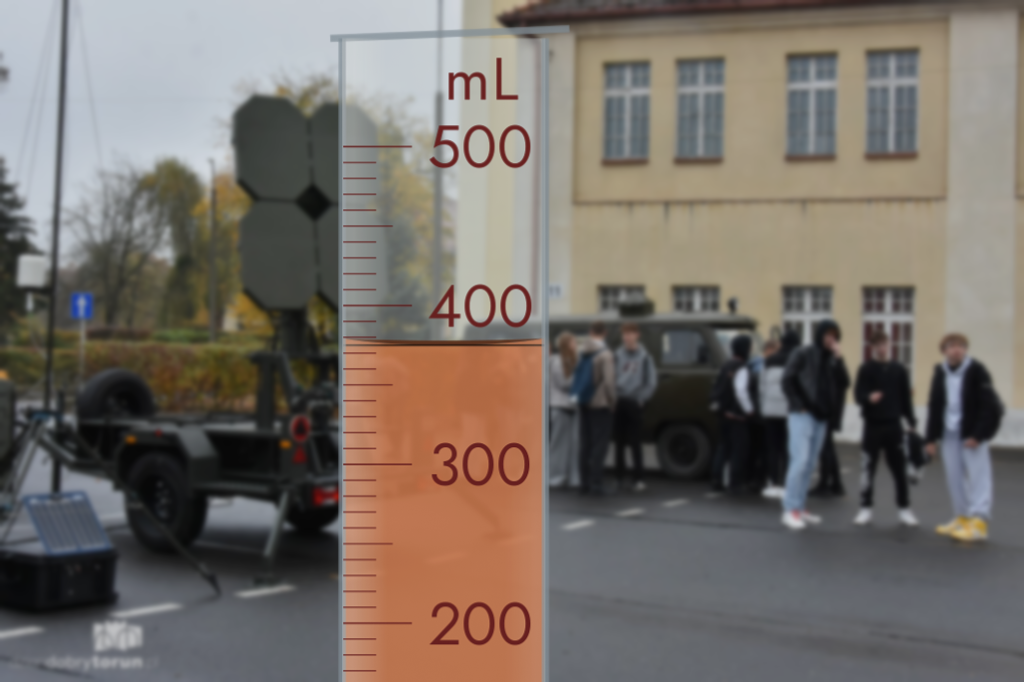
375 mL
